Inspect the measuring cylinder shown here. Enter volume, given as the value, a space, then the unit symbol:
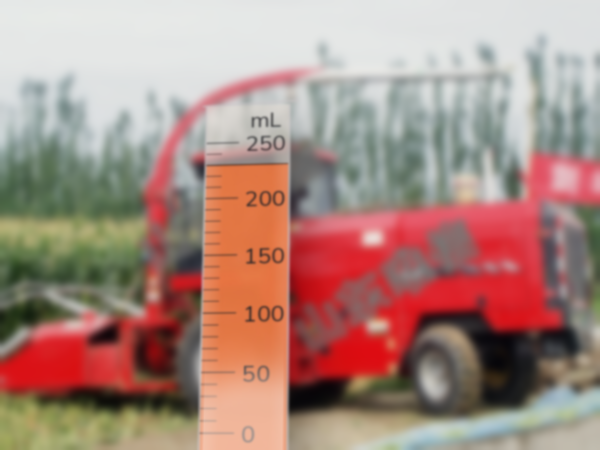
230 mL
